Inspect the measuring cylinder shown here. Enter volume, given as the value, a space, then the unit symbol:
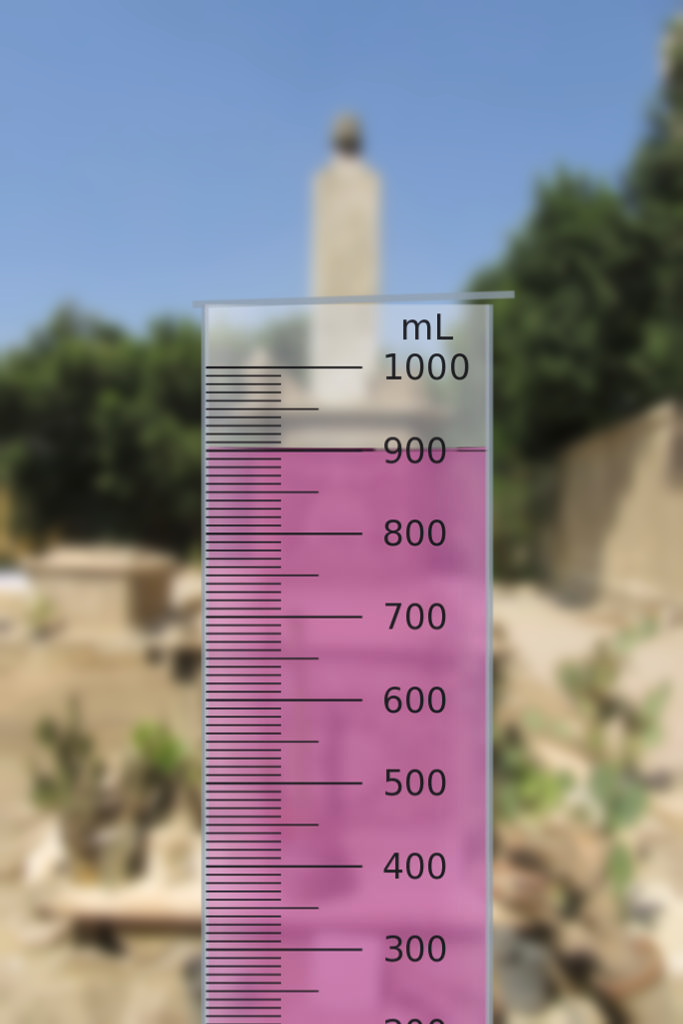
900 mL
